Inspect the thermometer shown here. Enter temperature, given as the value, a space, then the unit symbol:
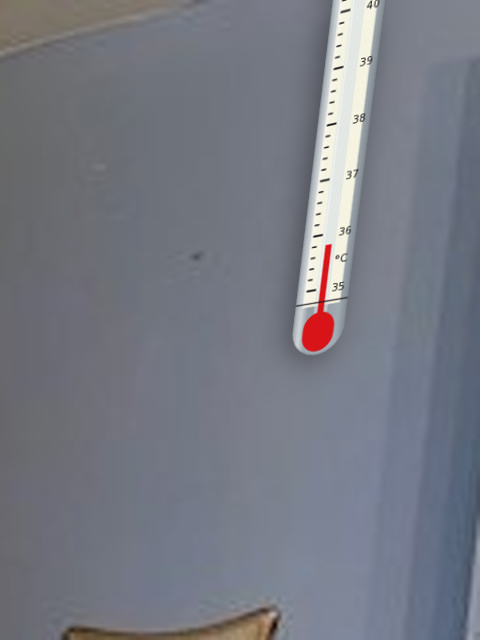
35.8 °C
